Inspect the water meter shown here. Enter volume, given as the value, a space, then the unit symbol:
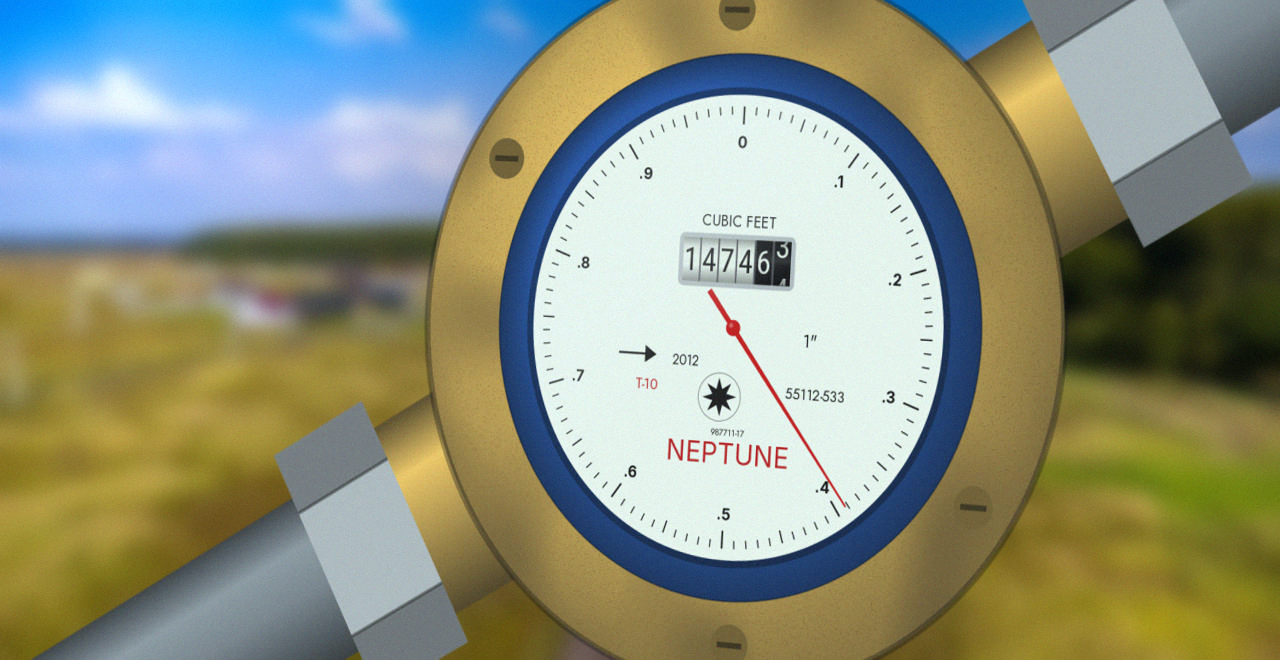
147463.39 ft³
